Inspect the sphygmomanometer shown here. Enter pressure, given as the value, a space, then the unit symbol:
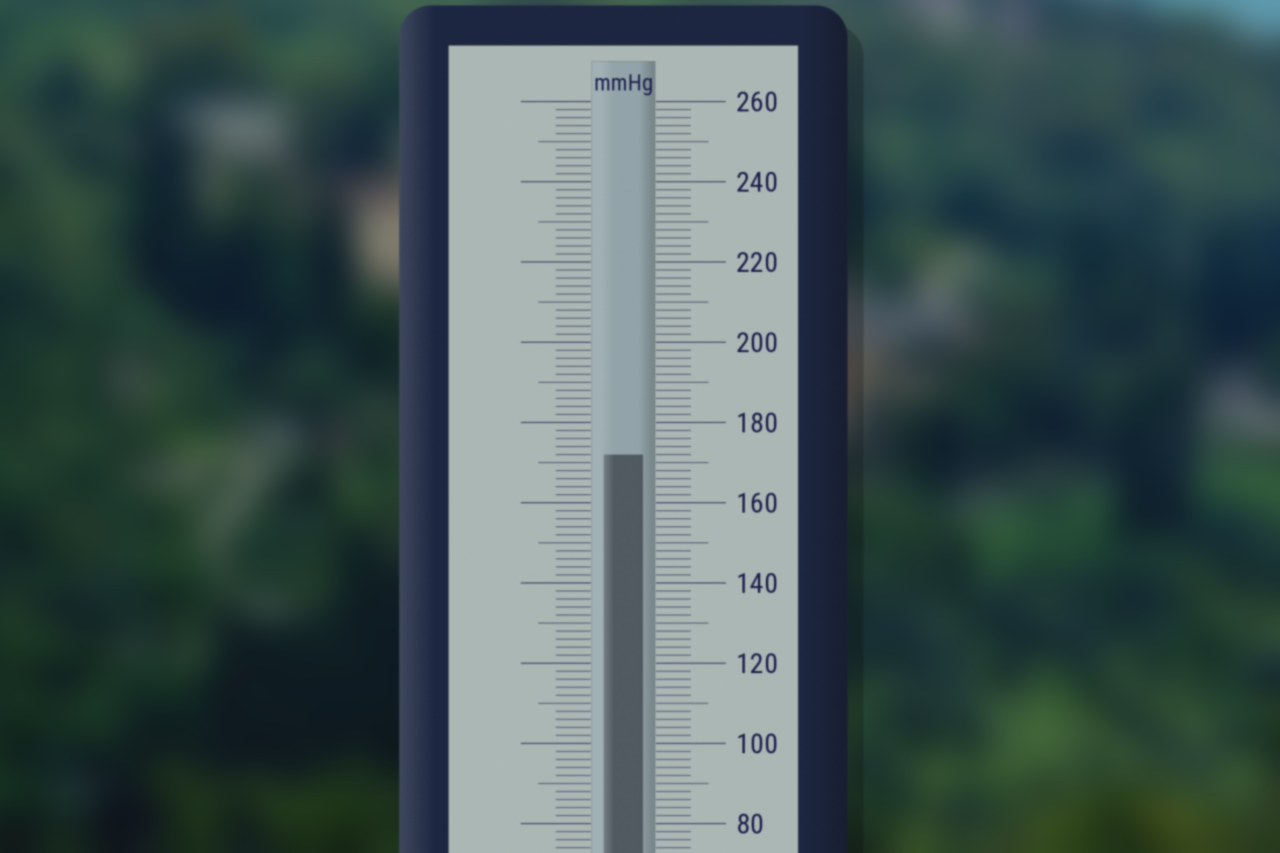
172 mmHg
